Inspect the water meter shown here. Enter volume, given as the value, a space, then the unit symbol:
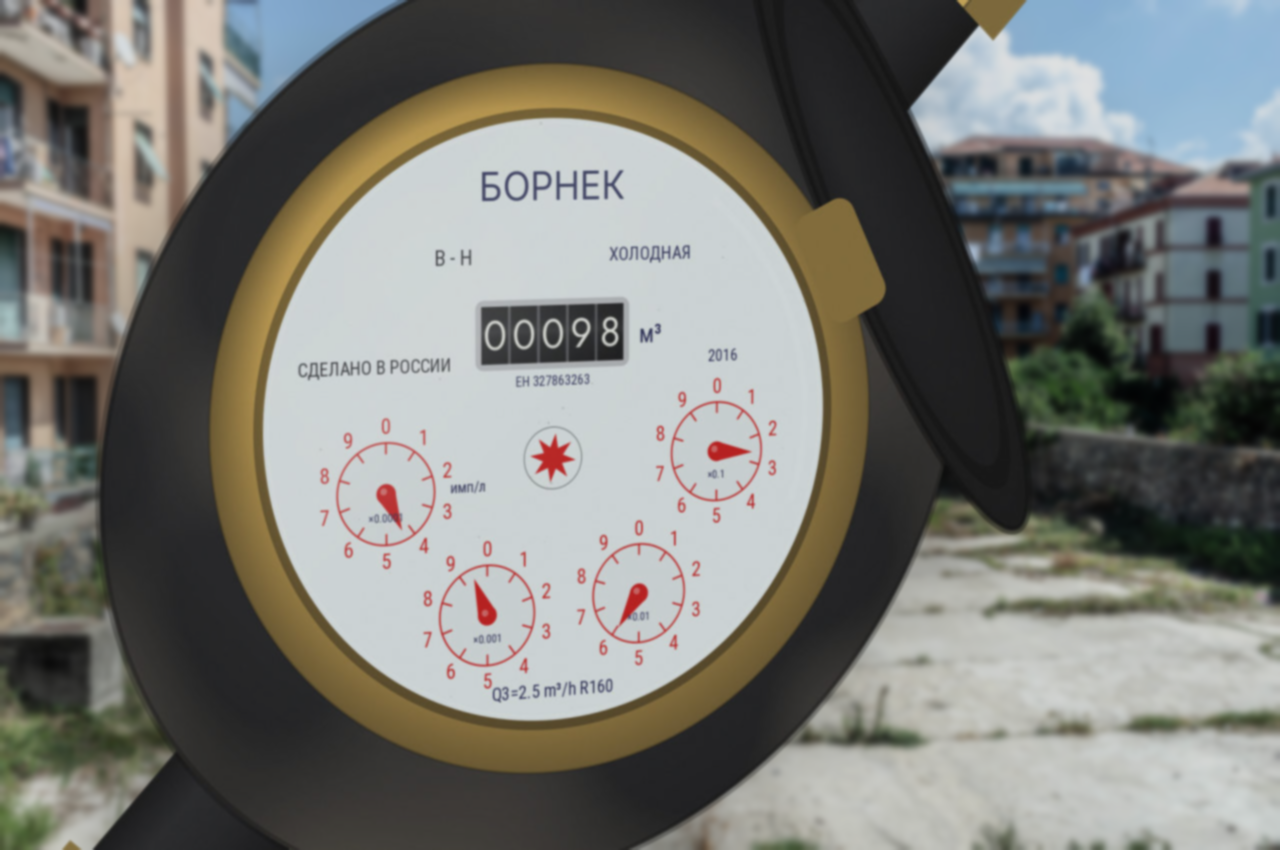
98.2594 m³
